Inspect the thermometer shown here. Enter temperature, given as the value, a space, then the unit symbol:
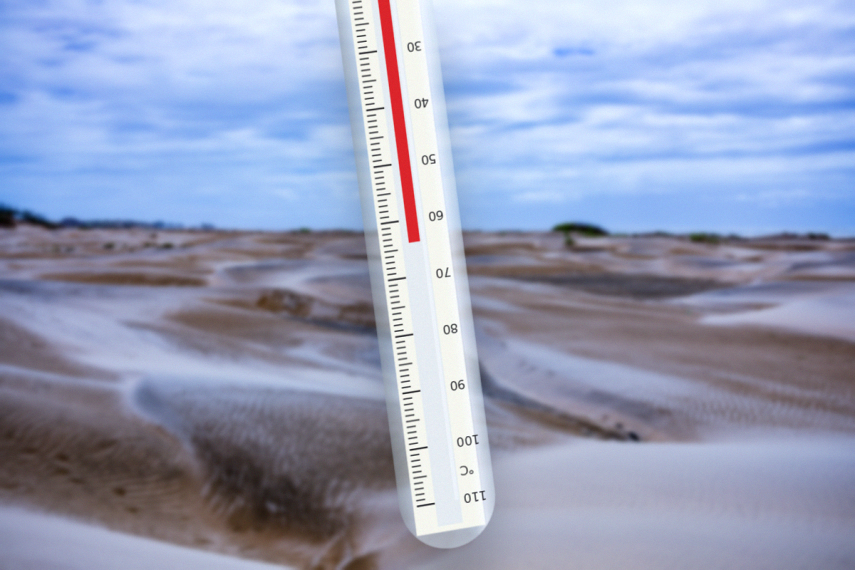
64 °C
